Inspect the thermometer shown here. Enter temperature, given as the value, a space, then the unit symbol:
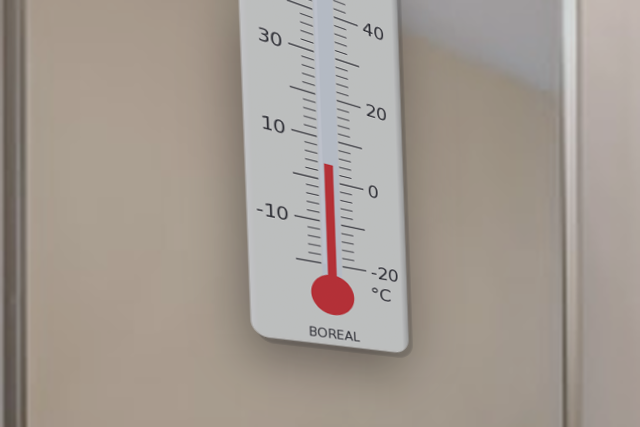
4 °C
